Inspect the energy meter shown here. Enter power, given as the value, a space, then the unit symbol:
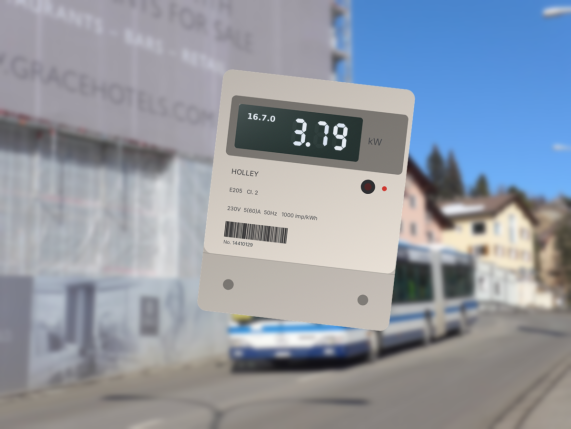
3.79 kW
